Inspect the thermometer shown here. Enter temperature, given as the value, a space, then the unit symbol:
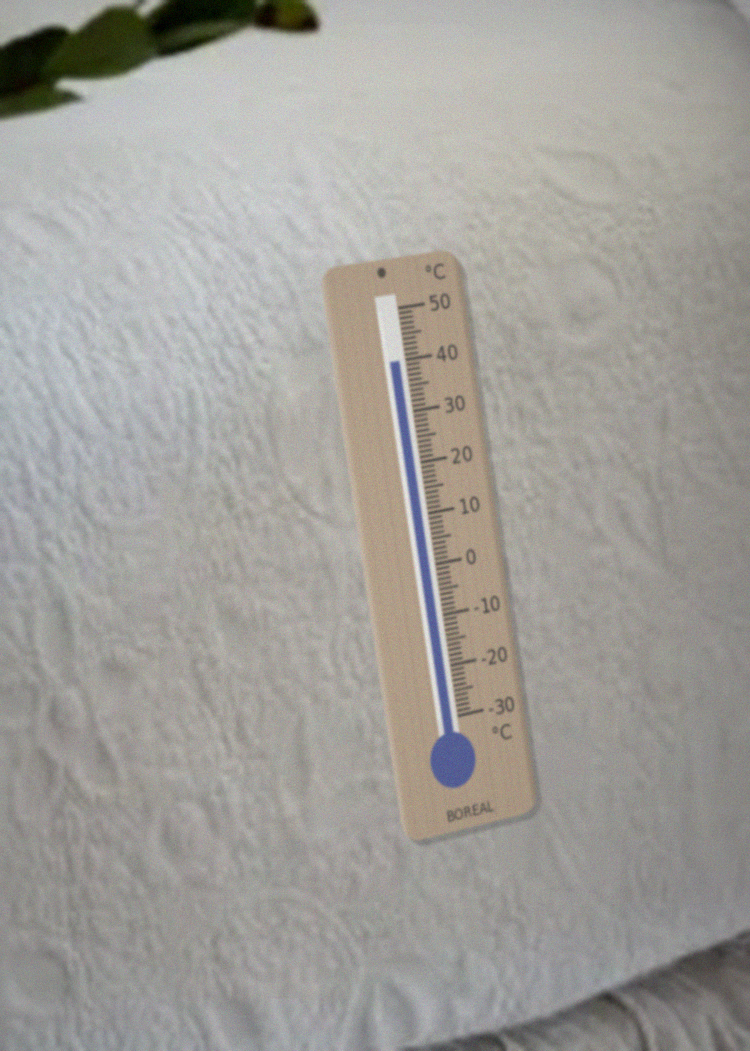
40 °C
